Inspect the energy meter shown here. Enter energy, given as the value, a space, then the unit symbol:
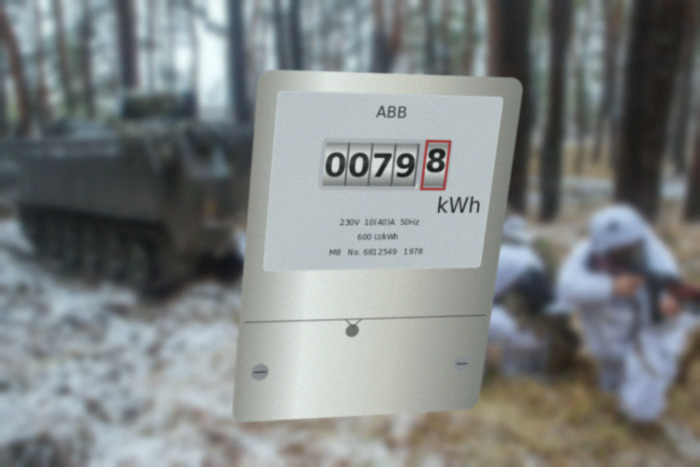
79.8 kWh
